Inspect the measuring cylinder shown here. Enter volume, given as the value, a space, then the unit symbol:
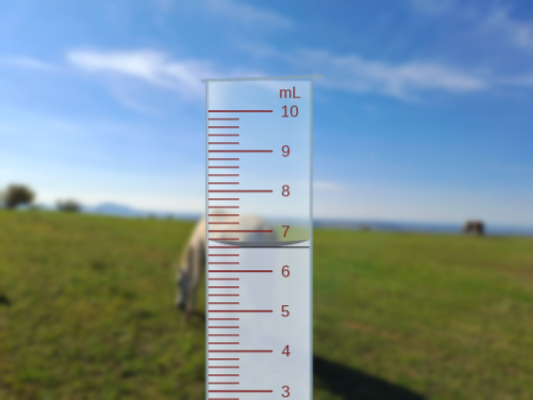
6.6 mL
